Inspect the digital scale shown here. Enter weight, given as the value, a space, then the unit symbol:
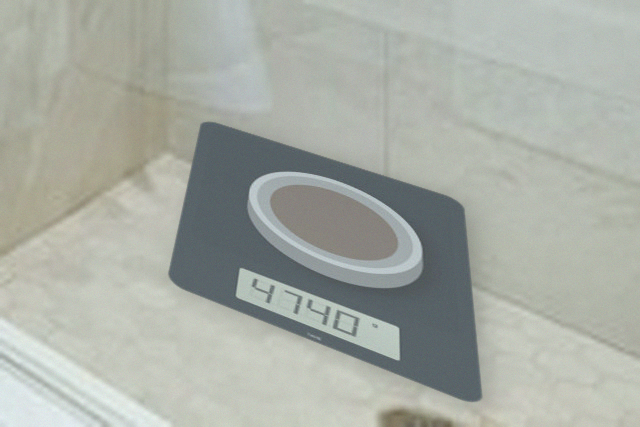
4740 g
